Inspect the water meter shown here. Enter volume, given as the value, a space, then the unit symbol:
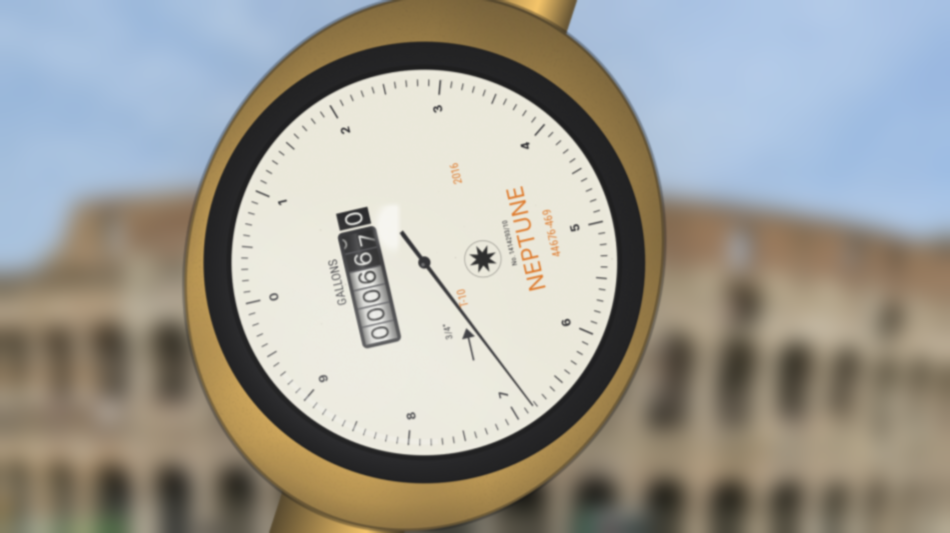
6666.8 gal
